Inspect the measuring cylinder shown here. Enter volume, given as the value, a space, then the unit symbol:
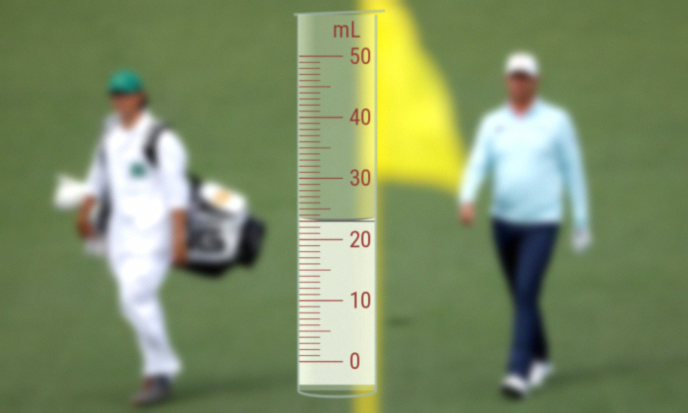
23 mL
